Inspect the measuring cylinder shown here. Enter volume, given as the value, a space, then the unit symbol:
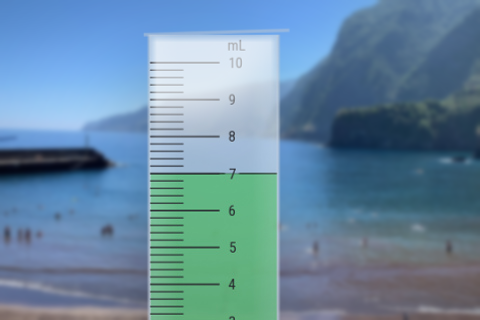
7 mL
